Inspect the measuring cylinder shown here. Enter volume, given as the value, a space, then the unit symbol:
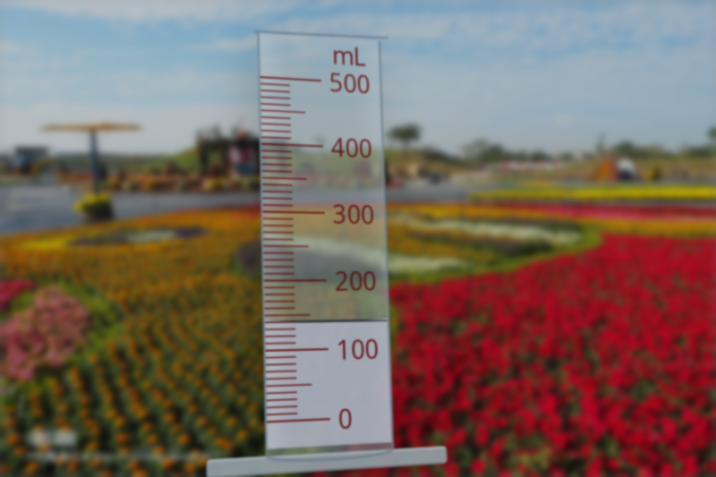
140 mL
